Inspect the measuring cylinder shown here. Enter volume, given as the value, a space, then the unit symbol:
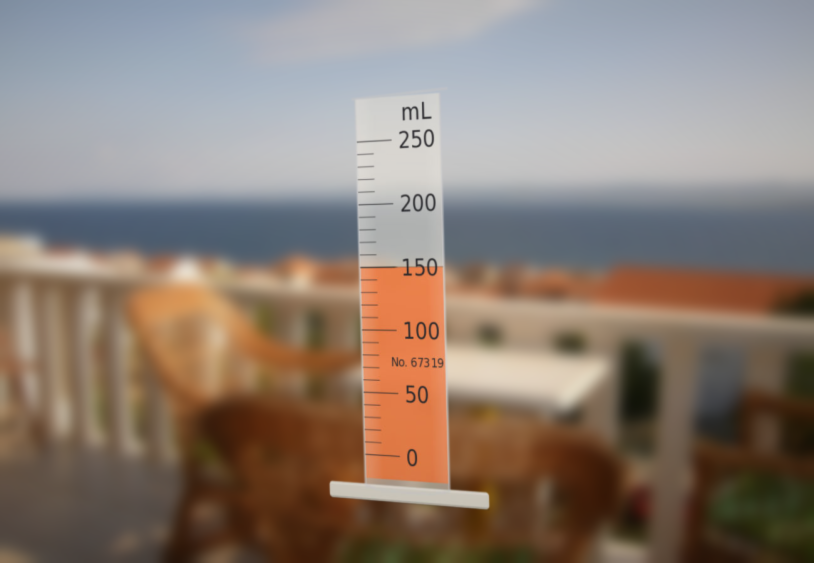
150 mL
